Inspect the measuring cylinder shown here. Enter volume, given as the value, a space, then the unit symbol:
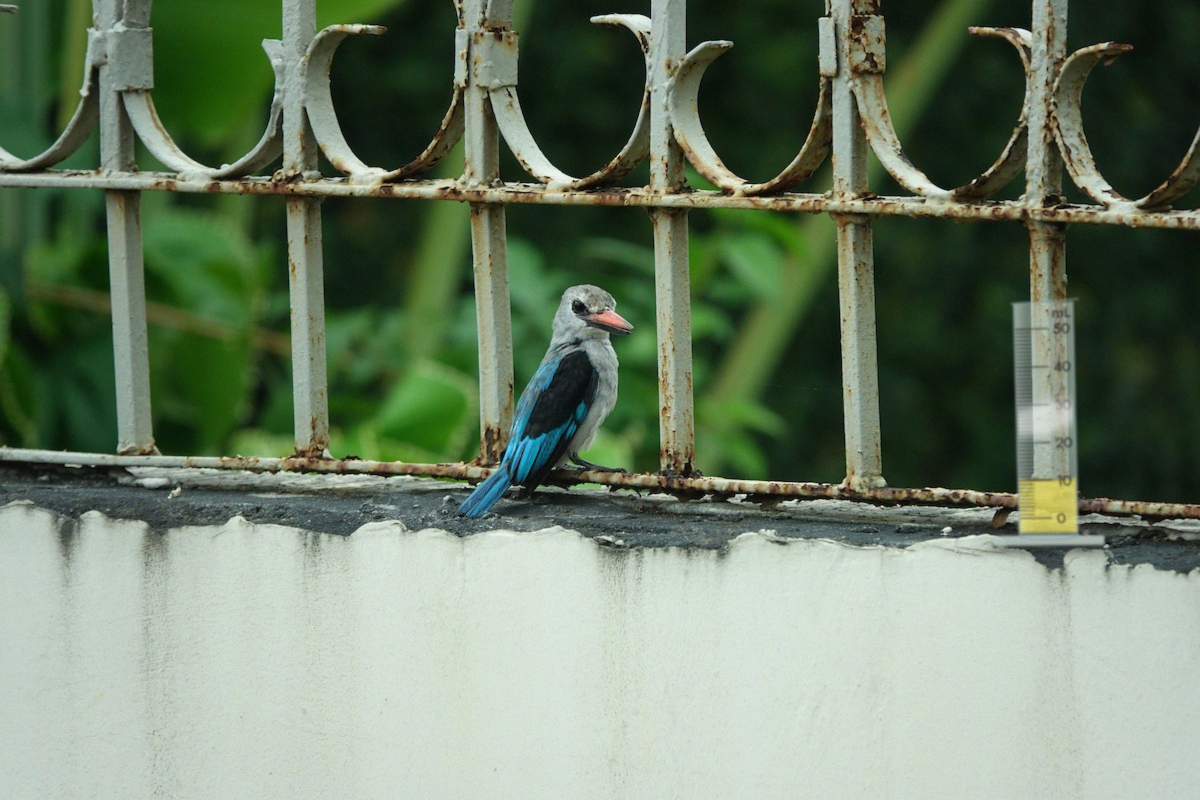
10 mL
